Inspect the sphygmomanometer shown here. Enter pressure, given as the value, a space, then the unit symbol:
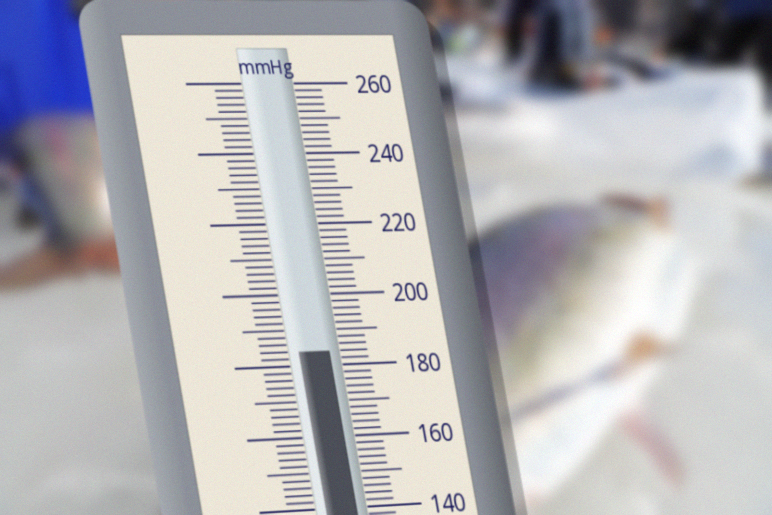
184 mmHg
